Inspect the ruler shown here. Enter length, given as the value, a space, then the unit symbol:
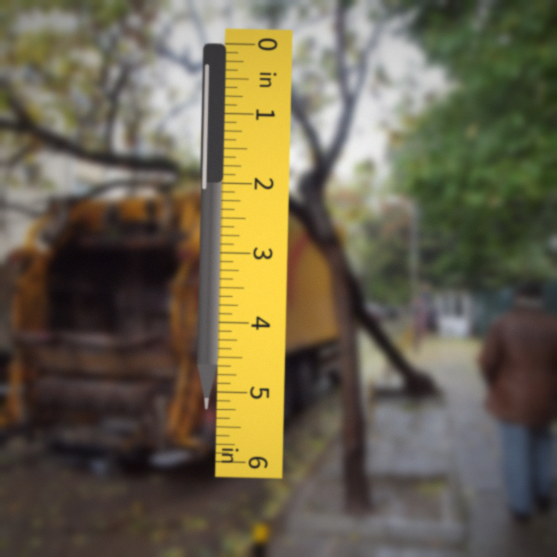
5.25 in
